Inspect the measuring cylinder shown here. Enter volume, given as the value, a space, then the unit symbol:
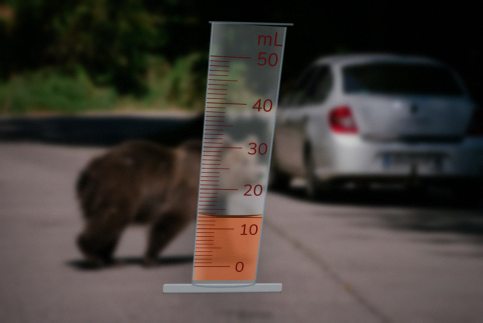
13 mL
